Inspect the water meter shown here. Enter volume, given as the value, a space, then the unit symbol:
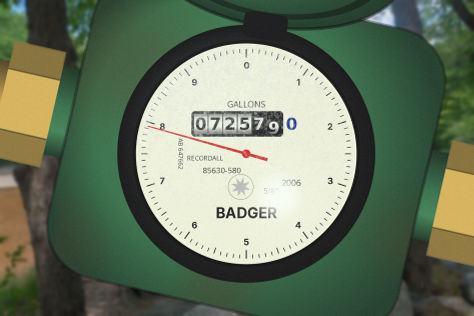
725787.9 gal
